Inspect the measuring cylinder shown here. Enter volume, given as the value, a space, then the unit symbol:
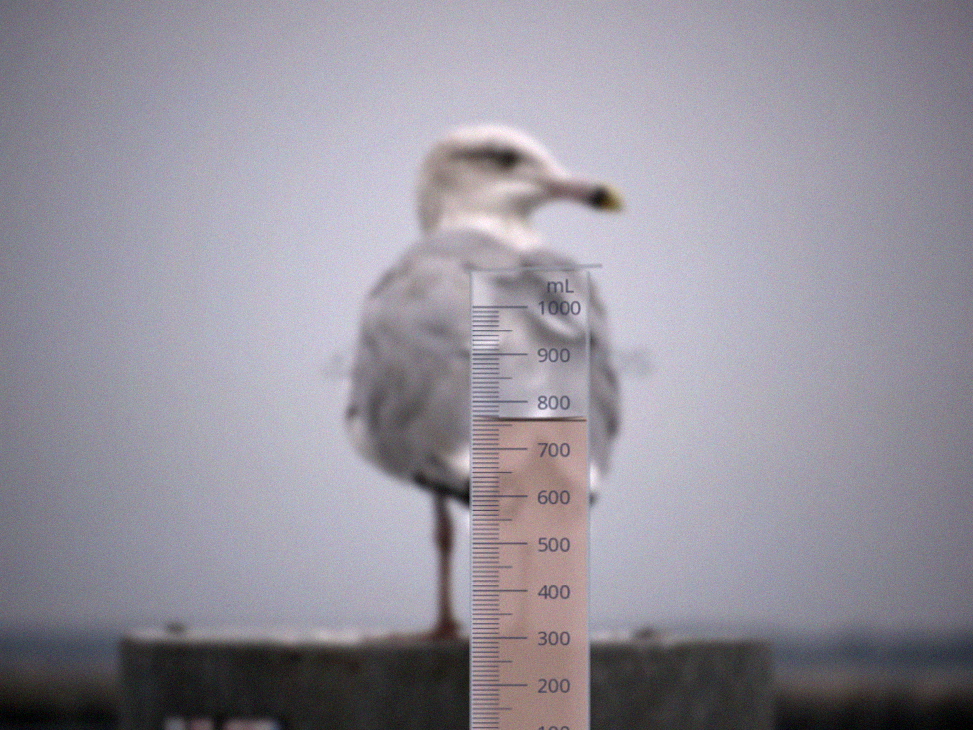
760 mL
